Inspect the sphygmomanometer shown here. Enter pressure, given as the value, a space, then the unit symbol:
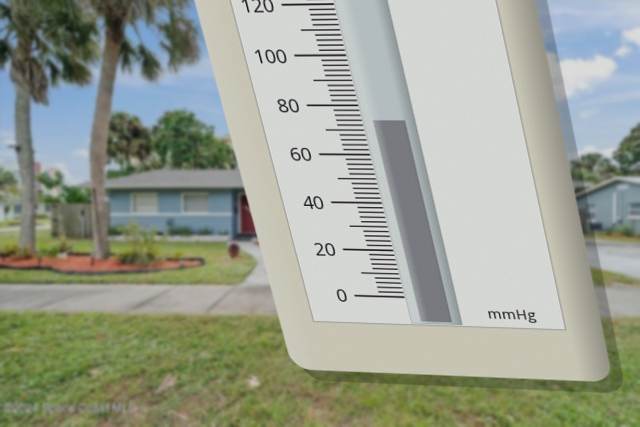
74 mmHg
